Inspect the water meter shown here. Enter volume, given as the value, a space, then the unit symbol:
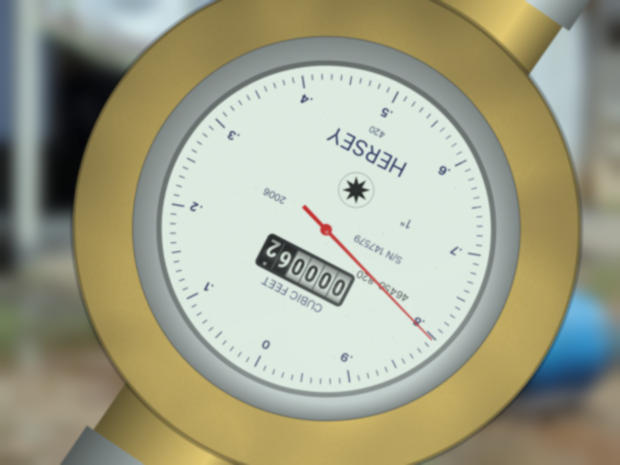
61.80 ft³
